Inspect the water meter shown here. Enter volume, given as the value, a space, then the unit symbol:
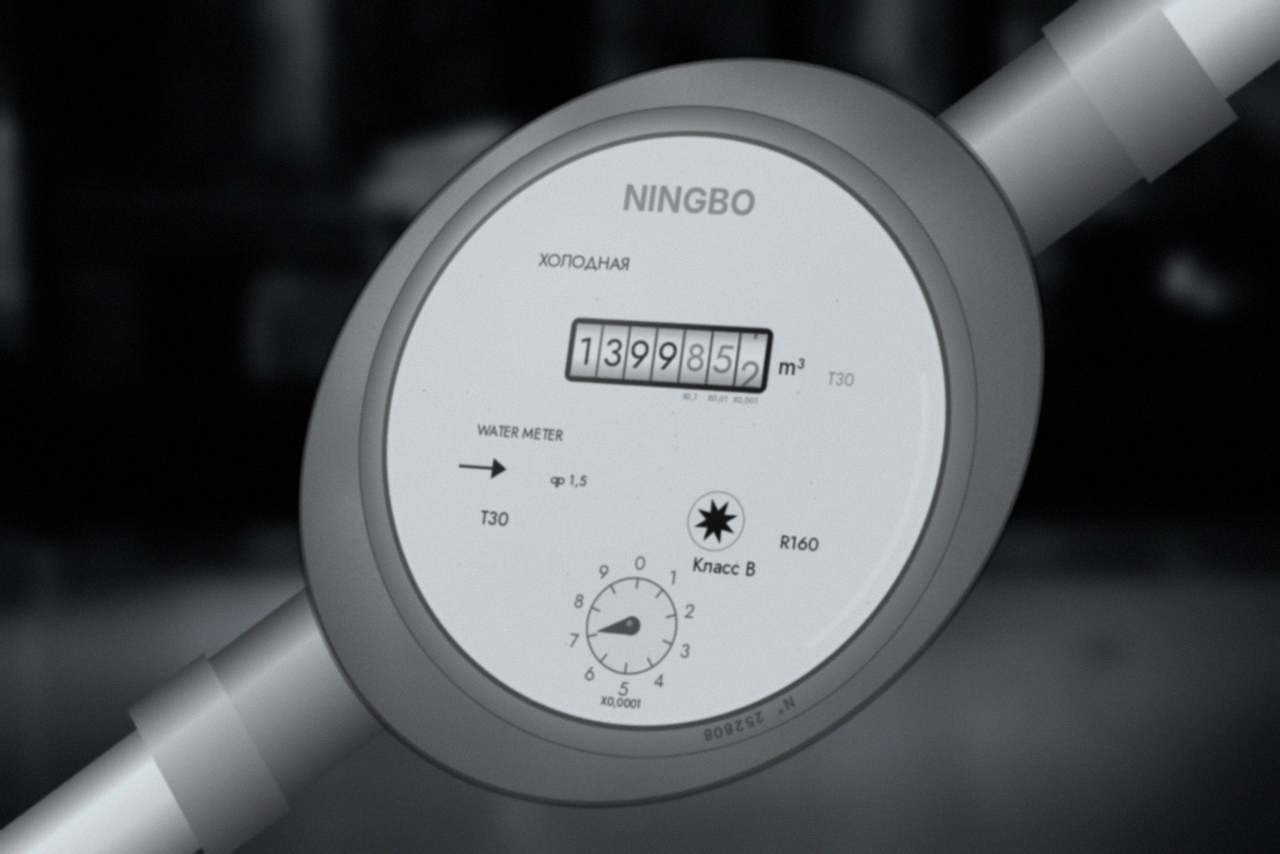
1399.8517 m³
